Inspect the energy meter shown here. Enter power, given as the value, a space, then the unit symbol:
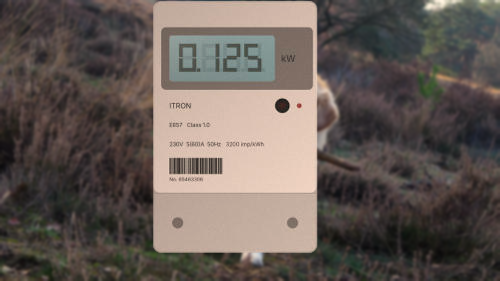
0.125 kW
